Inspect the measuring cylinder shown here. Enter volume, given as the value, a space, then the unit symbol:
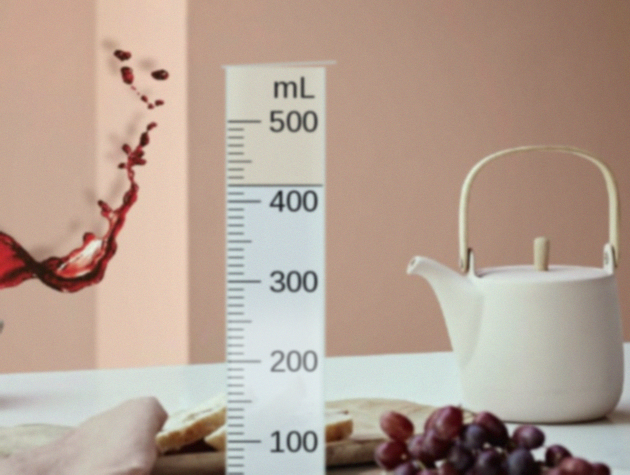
420 mL
